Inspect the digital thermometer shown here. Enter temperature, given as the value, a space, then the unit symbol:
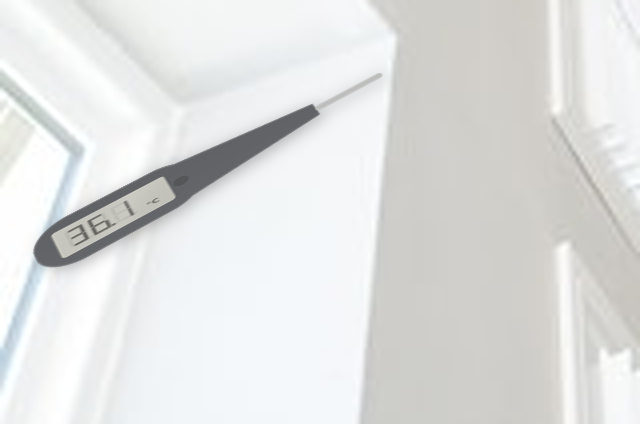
36.1 °C
